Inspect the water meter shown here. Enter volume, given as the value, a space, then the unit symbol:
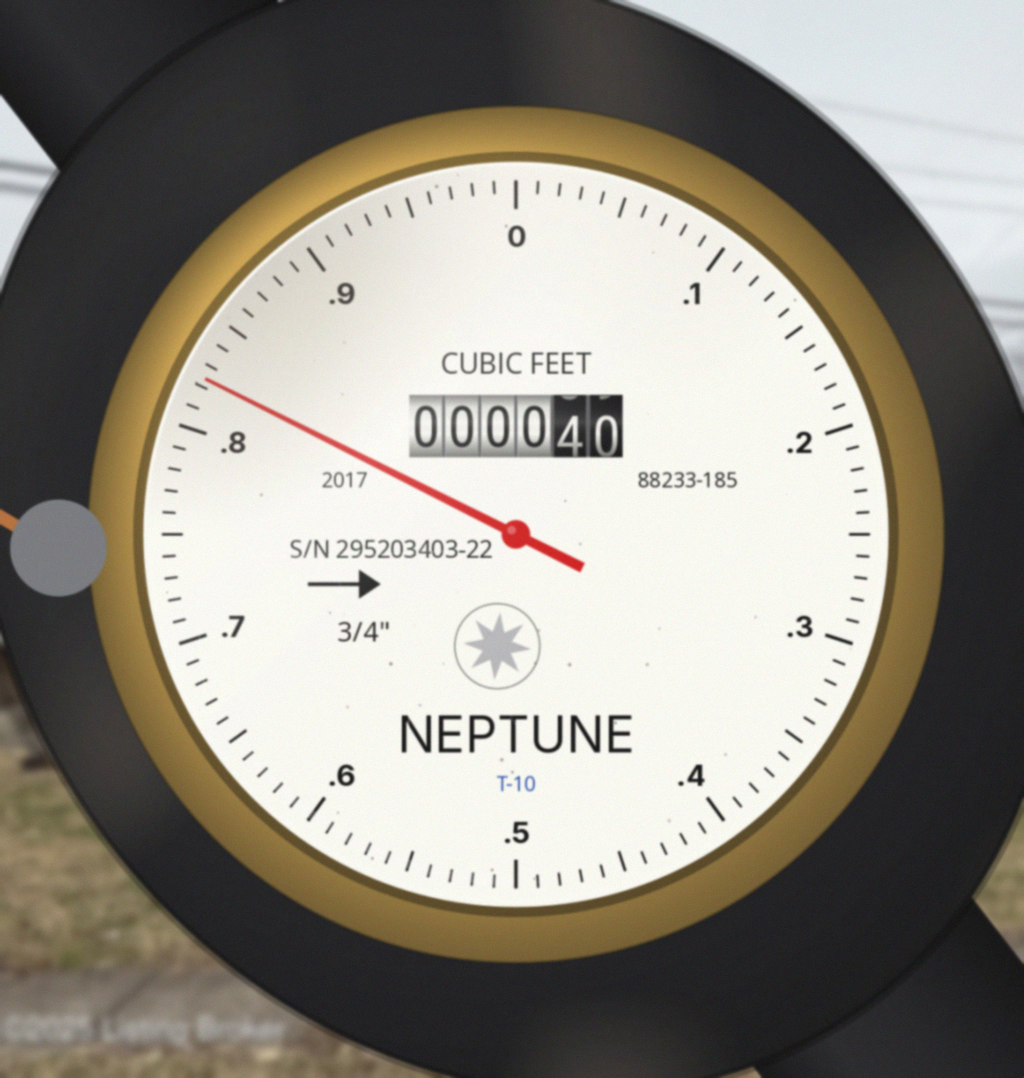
39.82 ft³
